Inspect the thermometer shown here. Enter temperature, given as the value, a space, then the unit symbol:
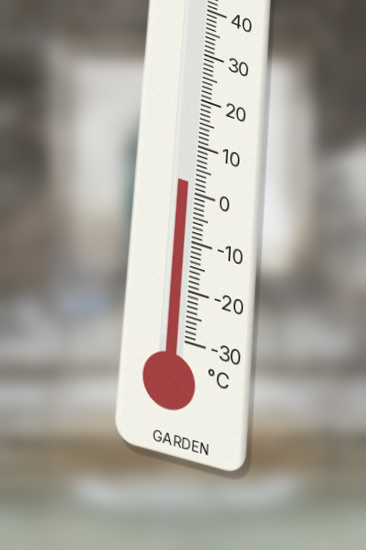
2 °C
